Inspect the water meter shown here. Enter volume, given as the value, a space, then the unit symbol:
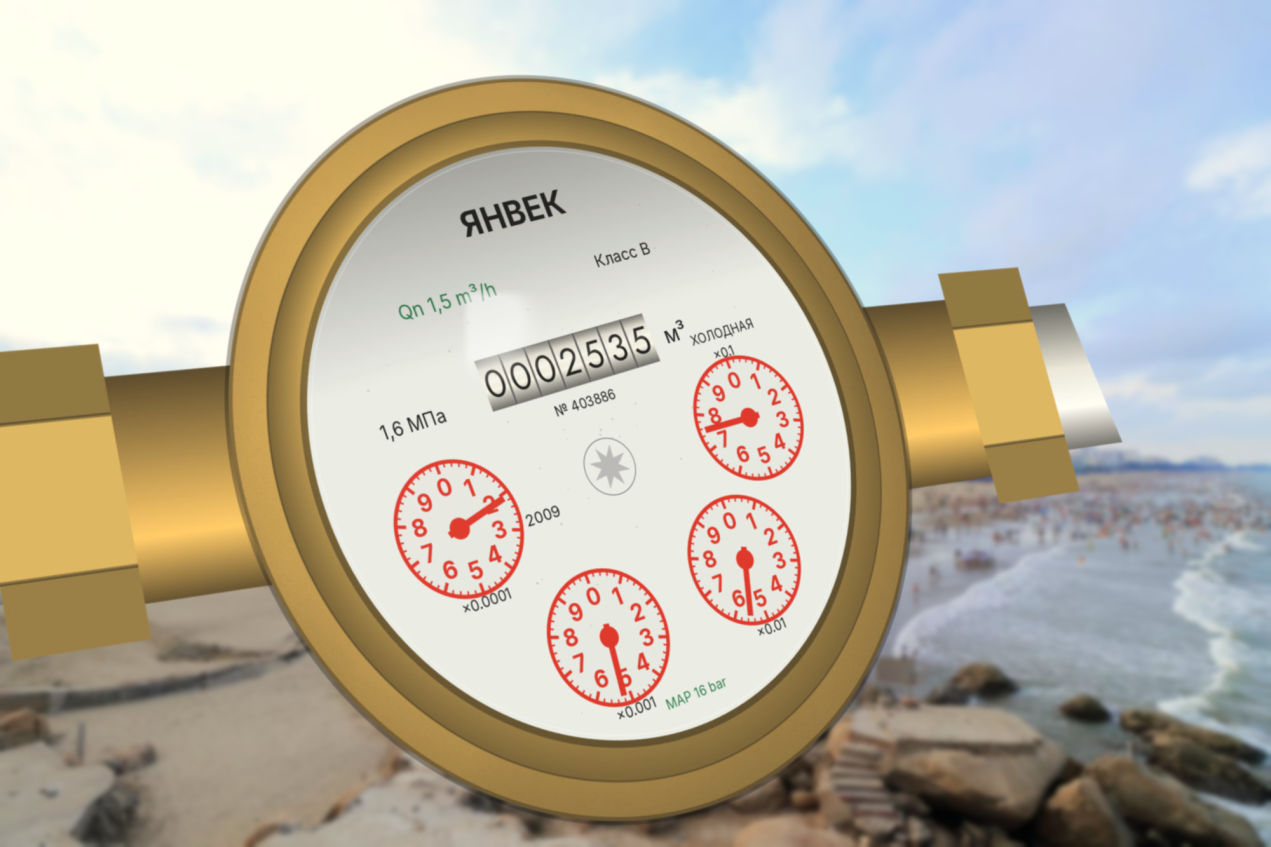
2535.7552 m³
